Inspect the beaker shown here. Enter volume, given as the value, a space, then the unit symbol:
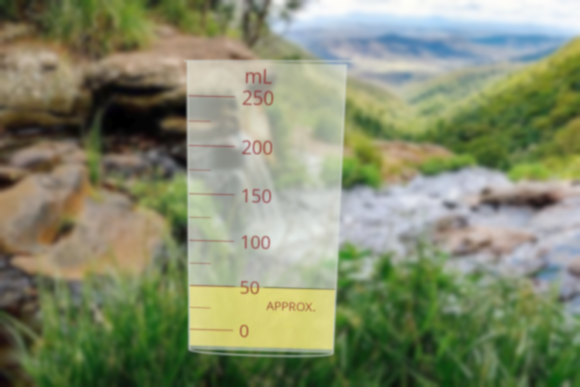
50 mL
